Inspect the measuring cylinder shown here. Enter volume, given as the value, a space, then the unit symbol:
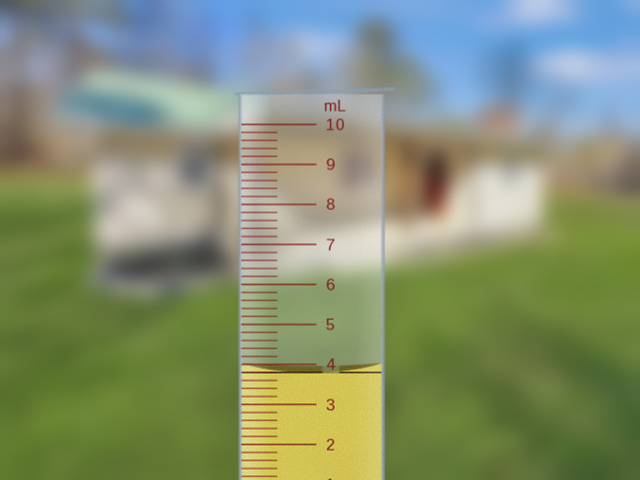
3.8 mL
